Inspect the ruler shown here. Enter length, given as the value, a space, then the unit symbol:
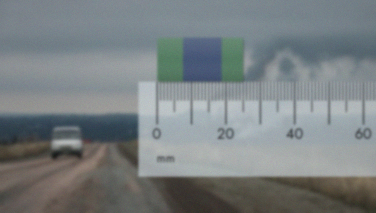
25 mm
